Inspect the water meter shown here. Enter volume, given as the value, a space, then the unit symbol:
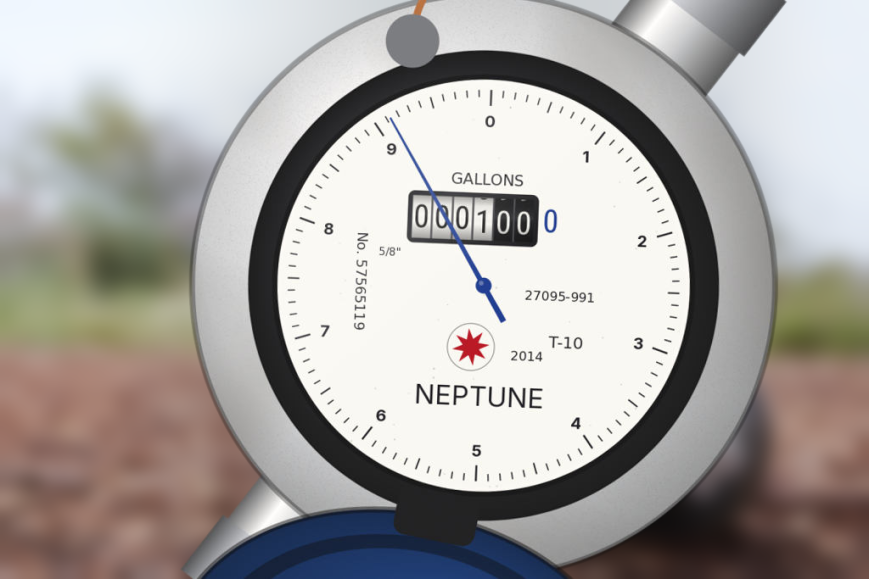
999.1 gal
